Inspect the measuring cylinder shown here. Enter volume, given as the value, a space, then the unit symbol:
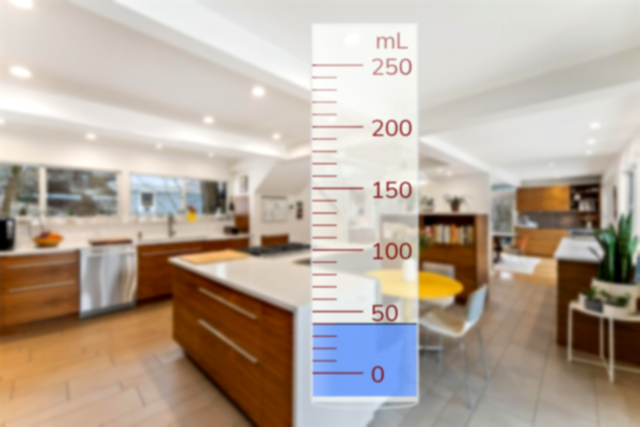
40 mL
